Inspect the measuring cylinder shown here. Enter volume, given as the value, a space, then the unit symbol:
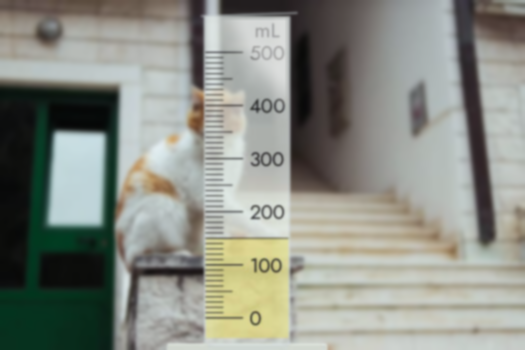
150 mL
